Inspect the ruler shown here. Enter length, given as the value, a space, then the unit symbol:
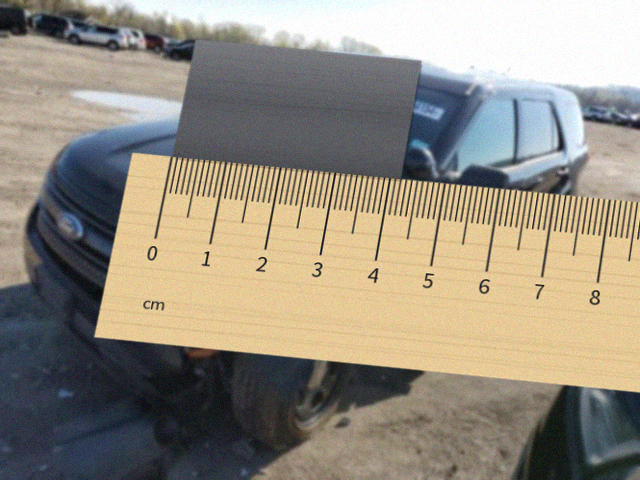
4.2 cm
